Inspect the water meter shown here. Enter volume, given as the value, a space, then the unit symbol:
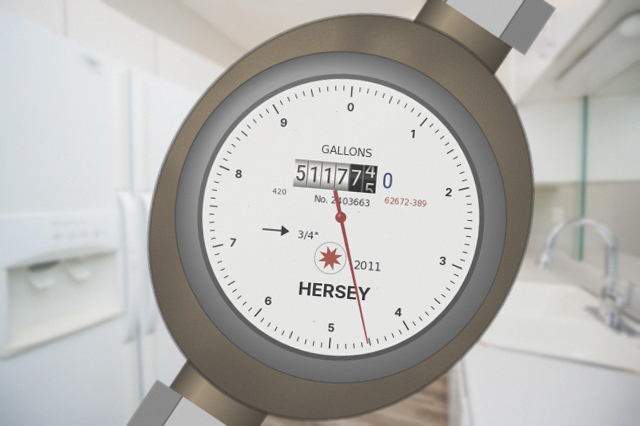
5117744.5 gal
